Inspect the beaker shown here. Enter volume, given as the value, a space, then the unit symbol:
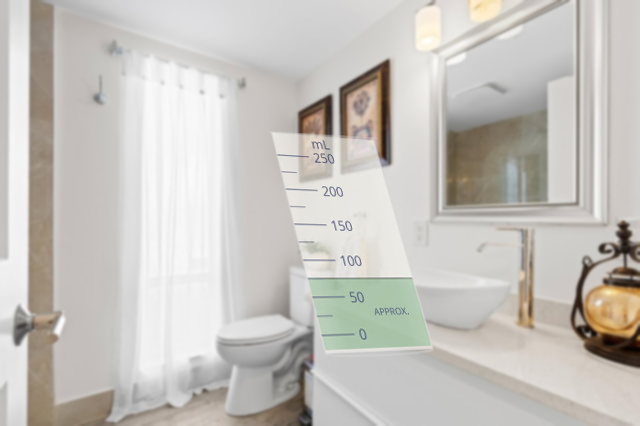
75 mL
